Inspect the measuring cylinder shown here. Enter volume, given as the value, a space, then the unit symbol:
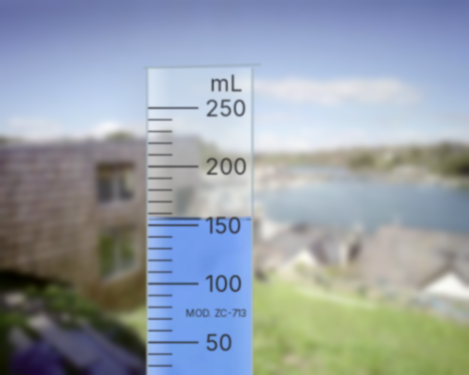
155 mL
